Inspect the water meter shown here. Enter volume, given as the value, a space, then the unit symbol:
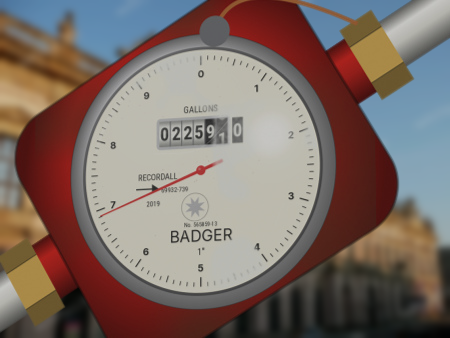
225906.9 gal
